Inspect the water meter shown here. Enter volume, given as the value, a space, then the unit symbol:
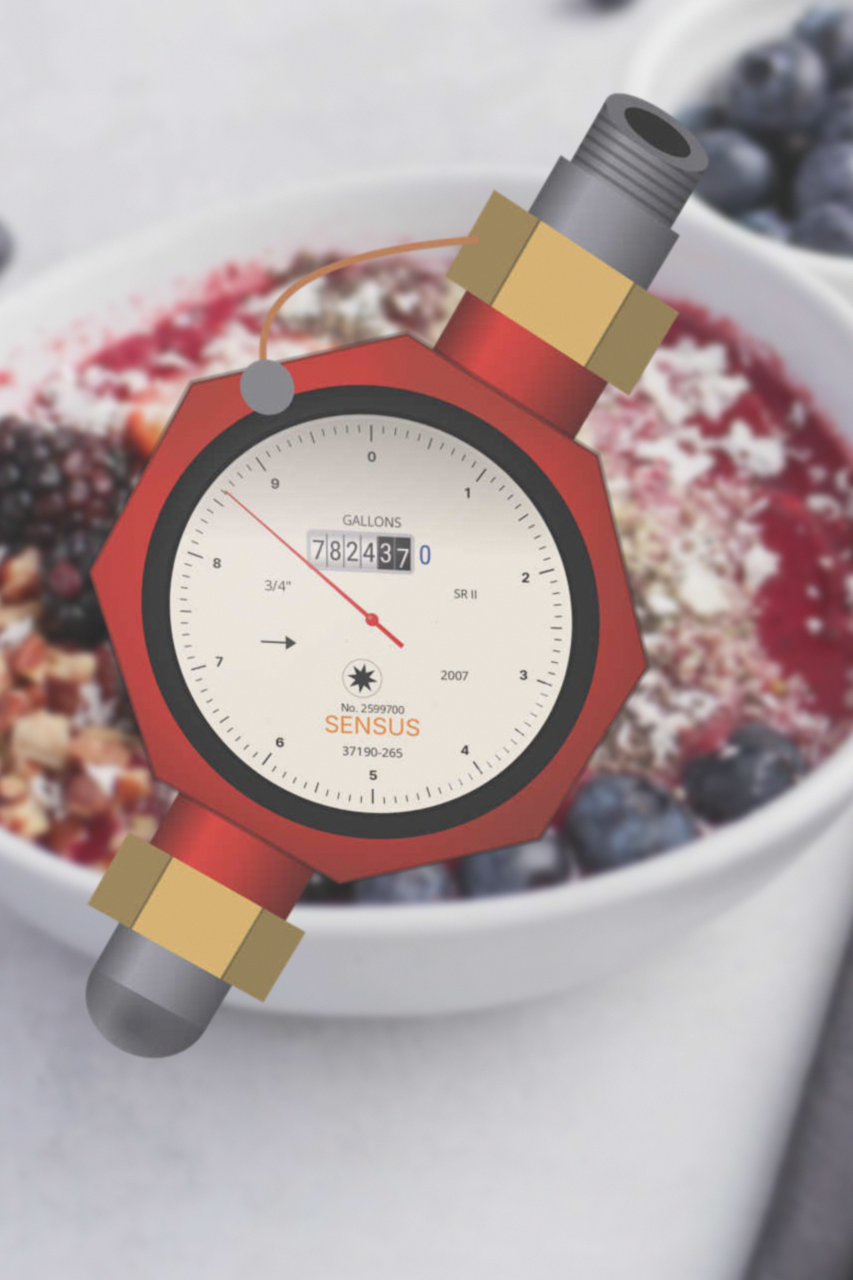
7824368.6 gal
